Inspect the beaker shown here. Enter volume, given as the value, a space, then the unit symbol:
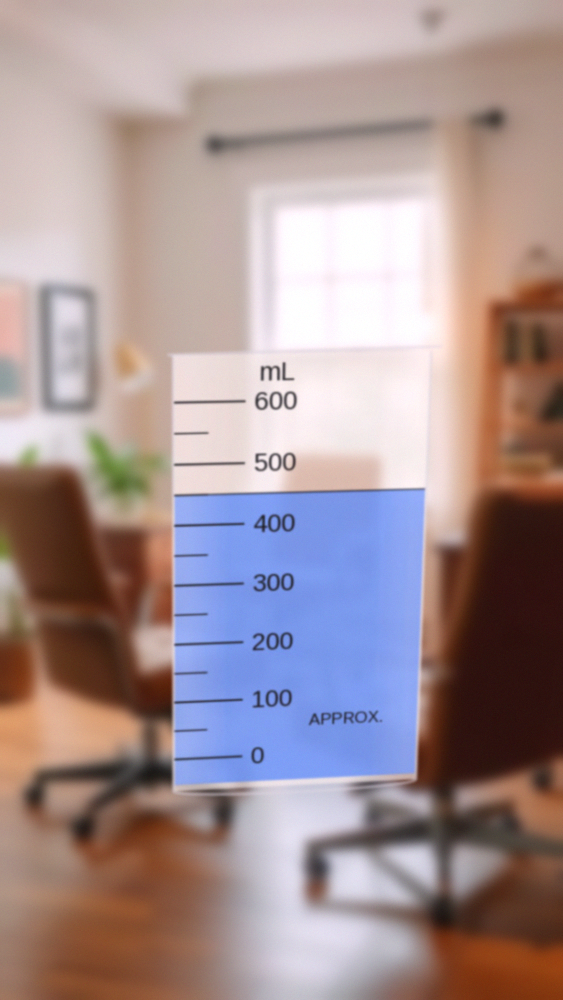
450 mL
